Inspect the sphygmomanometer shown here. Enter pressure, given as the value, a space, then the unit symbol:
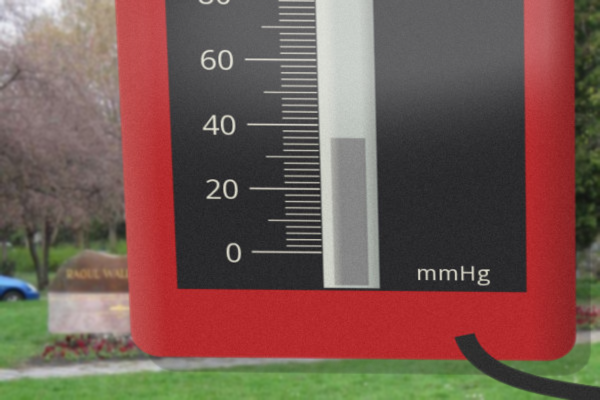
36 mmHg
